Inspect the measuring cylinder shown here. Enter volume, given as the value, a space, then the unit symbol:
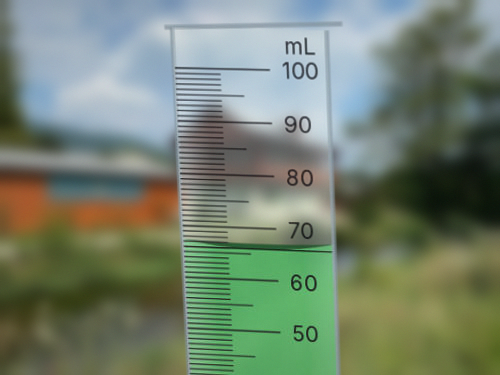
66 mL
